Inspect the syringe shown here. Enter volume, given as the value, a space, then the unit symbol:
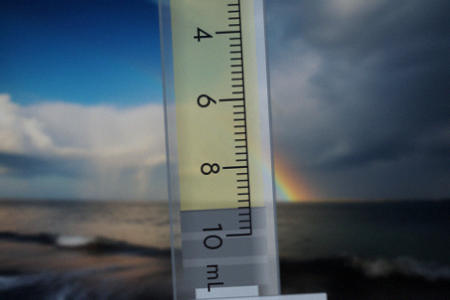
9.2 mL
